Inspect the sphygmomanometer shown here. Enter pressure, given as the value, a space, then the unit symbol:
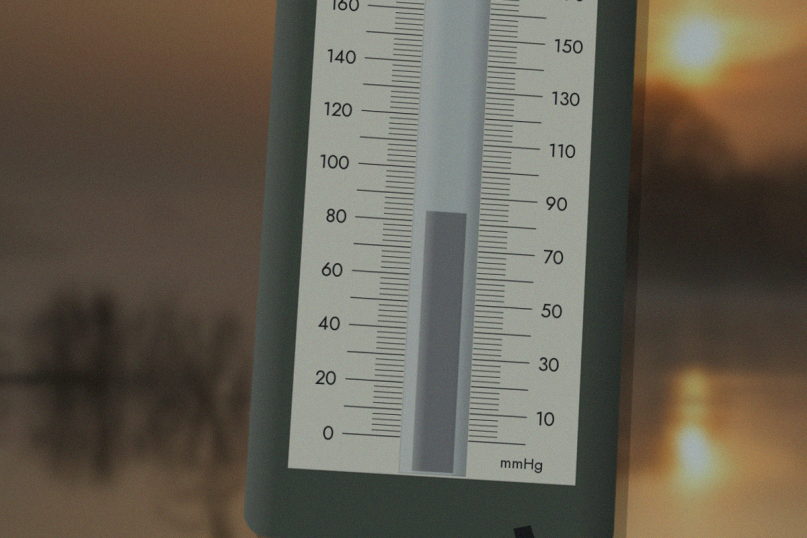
84 mmHg
